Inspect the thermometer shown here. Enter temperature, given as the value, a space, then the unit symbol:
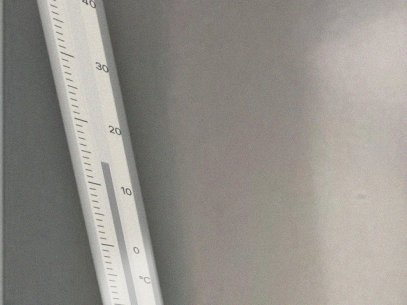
14 °C
